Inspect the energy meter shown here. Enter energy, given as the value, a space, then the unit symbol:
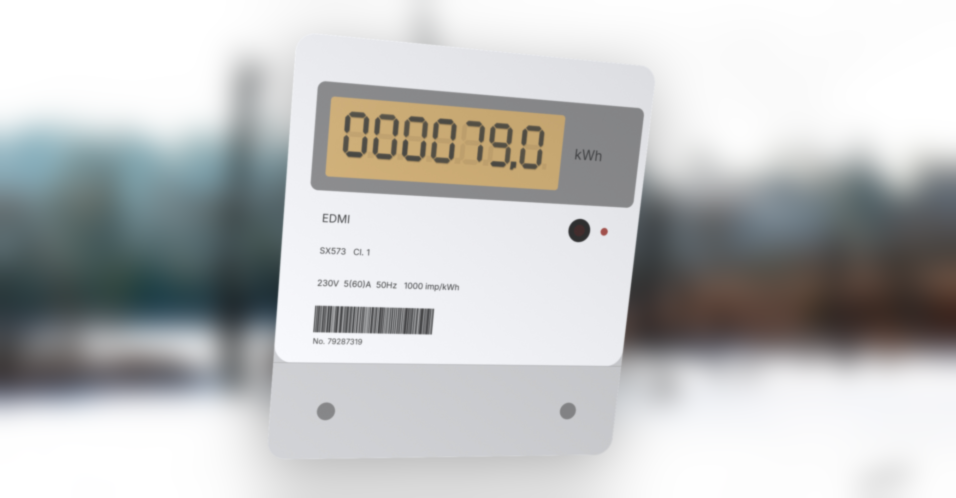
79.0 kWh
